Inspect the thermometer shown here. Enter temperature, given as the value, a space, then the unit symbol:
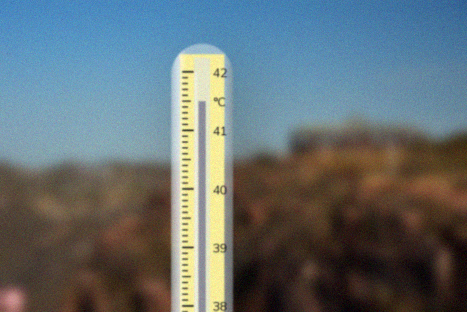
41.5 °C
